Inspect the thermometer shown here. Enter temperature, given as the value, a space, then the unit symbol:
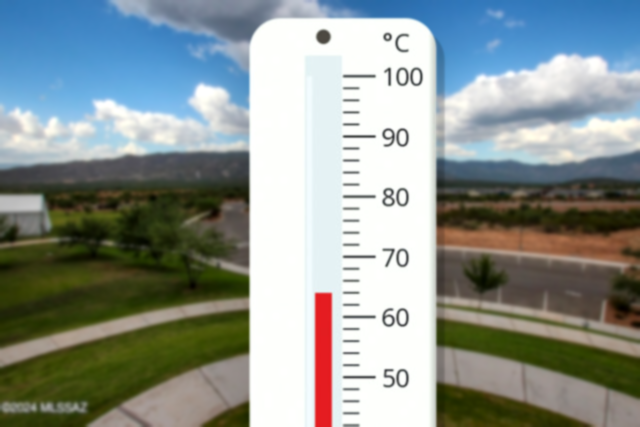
64 °C
